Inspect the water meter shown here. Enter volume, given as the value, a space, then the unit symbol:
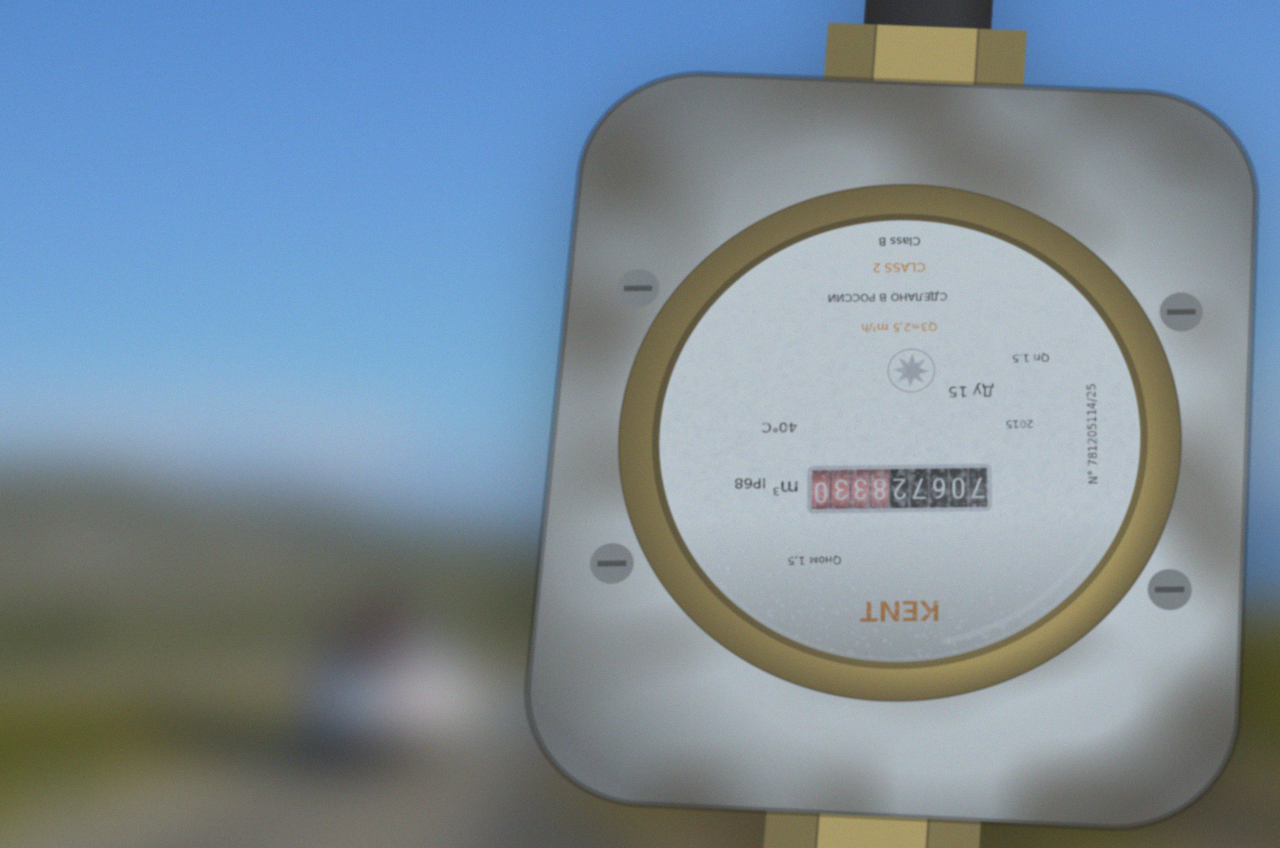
70672.8330 m³
